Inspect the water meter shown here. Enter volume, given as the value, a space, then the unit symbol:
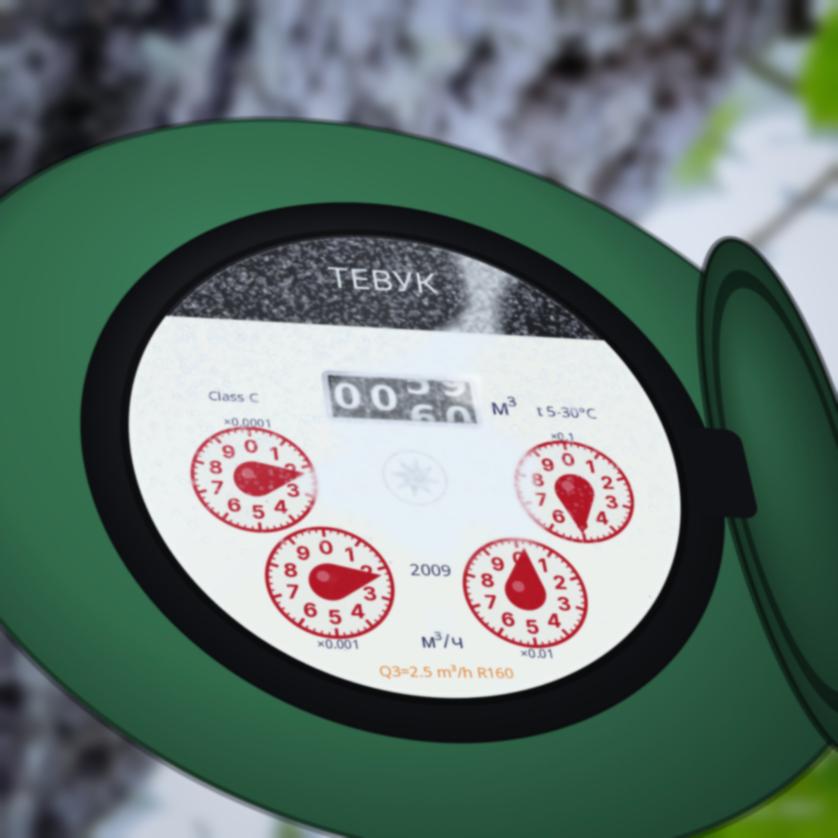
59.5022 m³
